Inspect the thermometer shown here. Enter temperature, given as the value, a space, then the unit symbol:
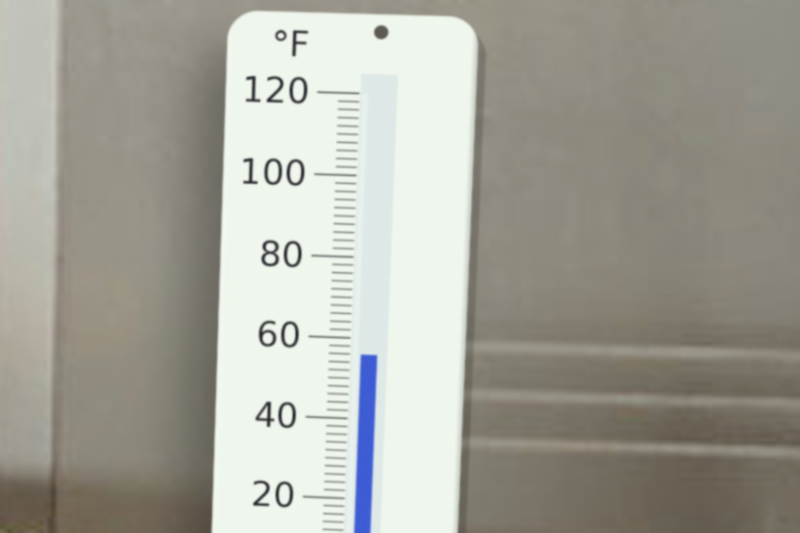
56 °F
